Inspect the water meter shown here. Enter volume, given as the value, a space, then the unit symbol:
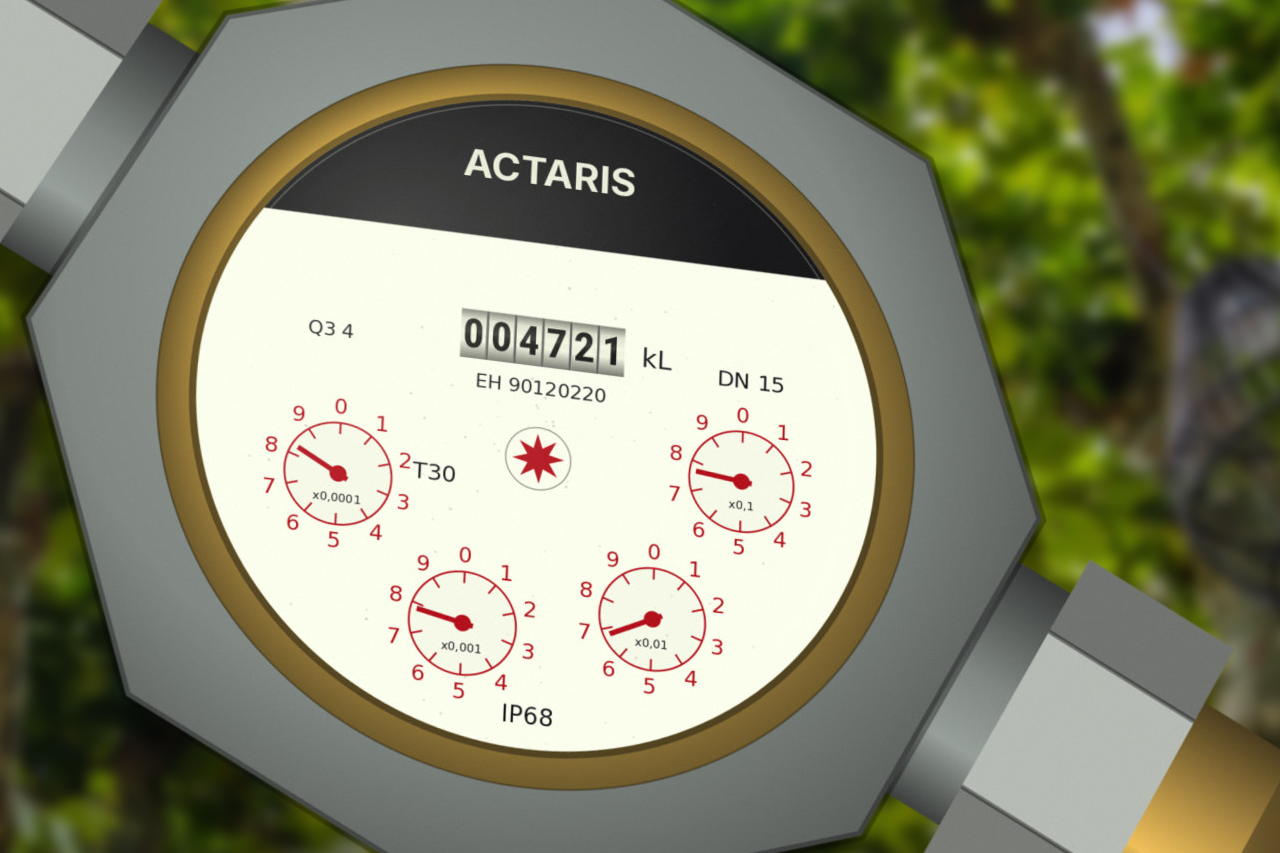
4721.7678 kL
